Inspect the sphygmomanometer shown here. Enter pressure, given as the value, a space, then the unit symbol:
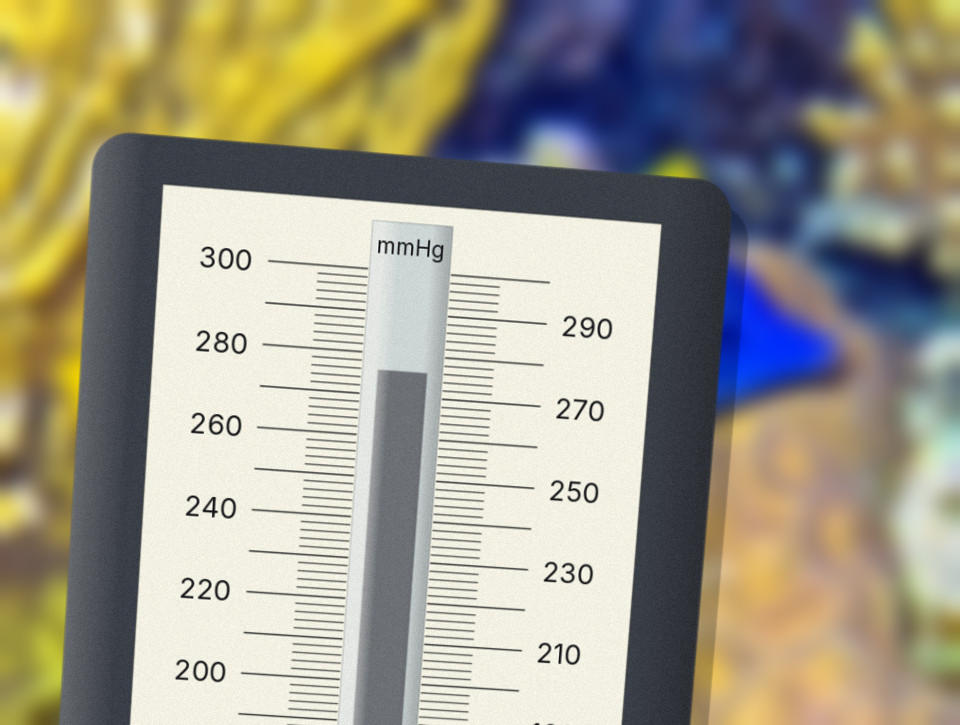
276 mmHg
